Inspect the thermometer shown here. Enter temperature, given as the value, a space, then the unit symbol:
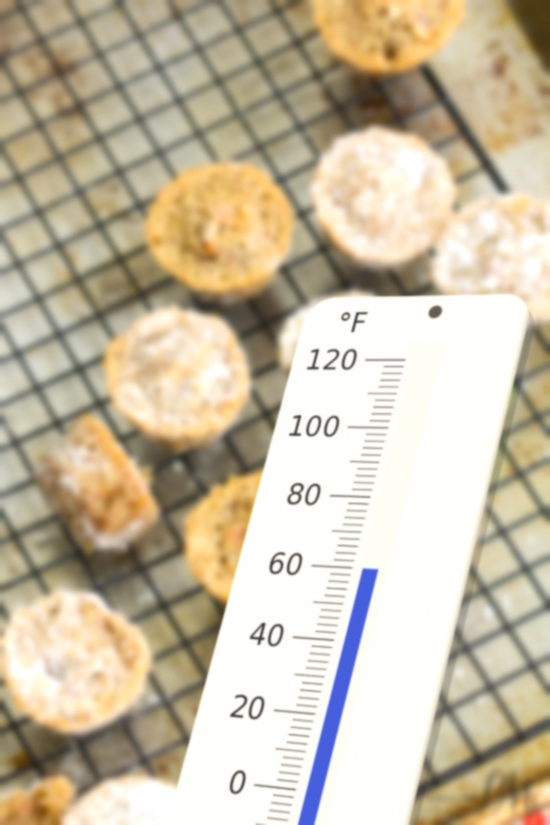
60 °F
